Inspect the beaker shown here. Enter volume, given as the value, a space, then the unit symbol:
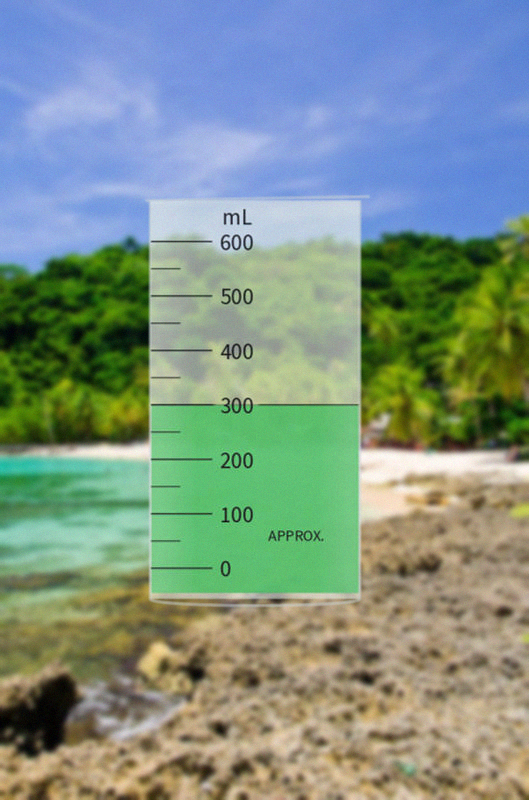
300 mL
